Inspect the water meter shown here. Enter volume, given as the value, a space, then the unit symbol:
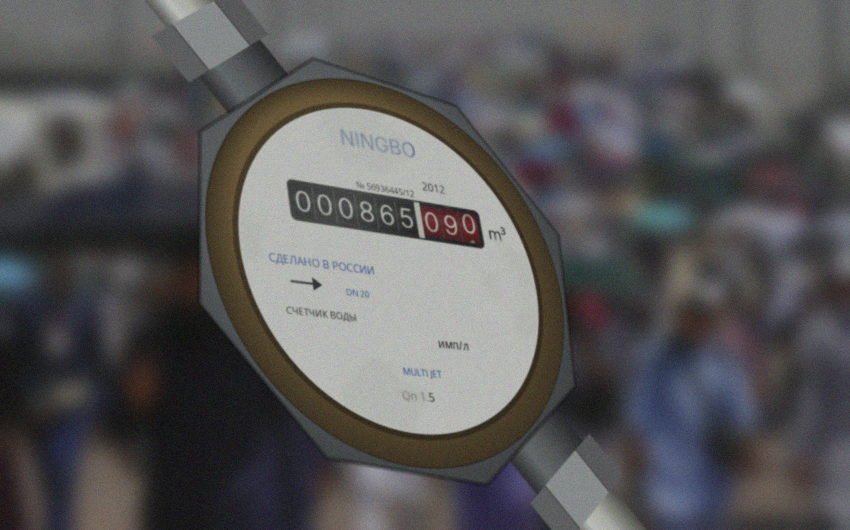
865.090 m³
